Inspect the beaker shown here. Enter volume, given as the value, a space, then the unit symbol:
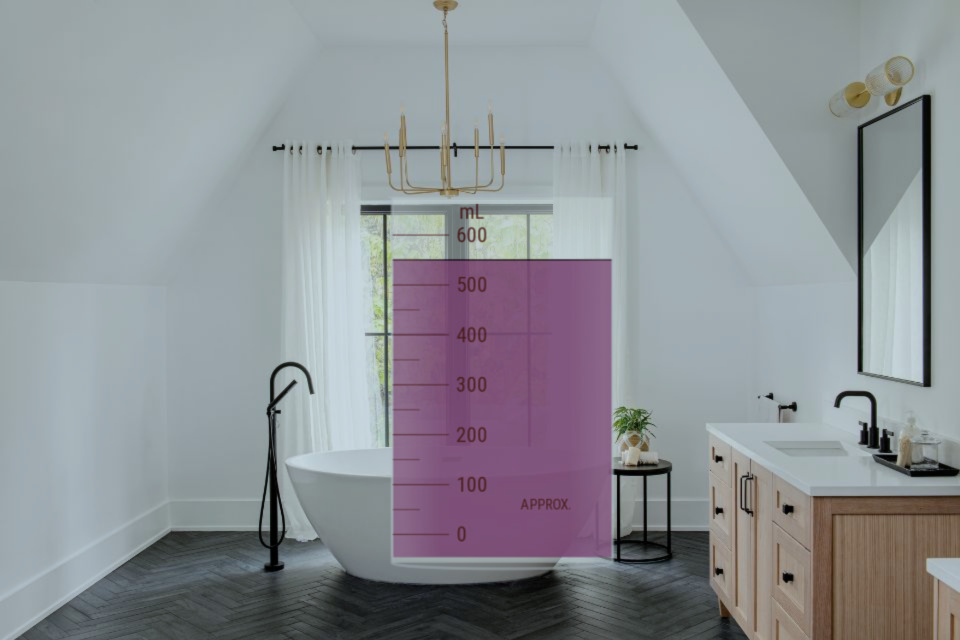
550 mL
